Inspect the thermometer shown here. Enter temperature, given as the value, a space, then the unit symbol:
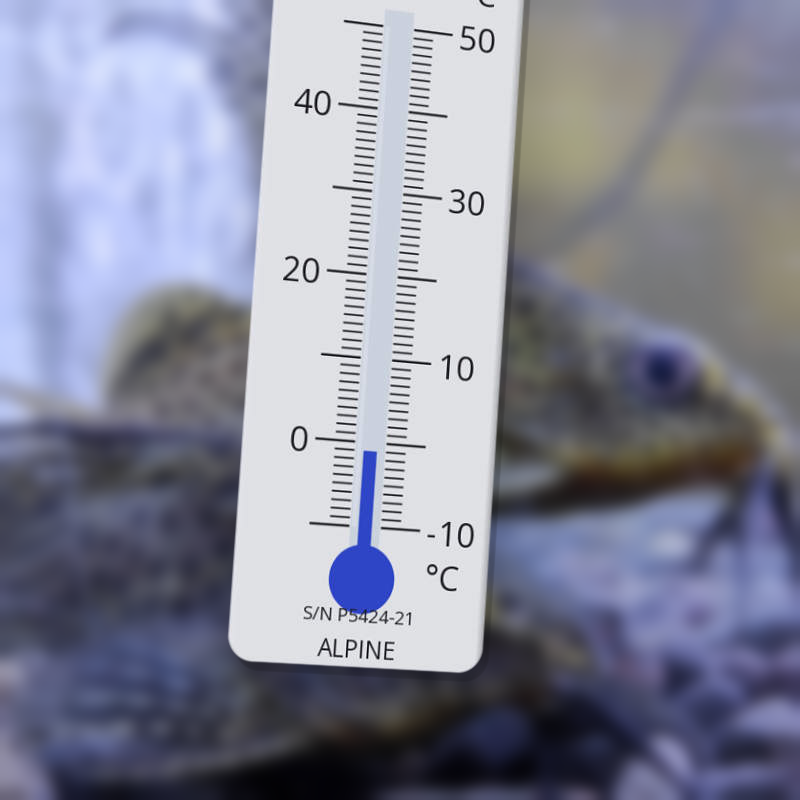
-1 °C
